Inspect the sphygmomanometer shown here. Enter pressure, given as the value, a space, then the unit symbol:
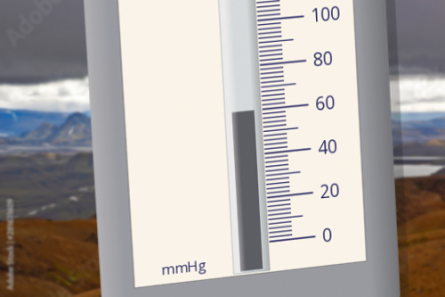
60 mmHg
